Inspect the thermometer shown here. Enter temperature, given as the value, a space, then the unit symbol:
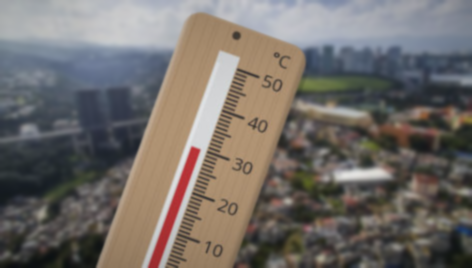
30 °C
